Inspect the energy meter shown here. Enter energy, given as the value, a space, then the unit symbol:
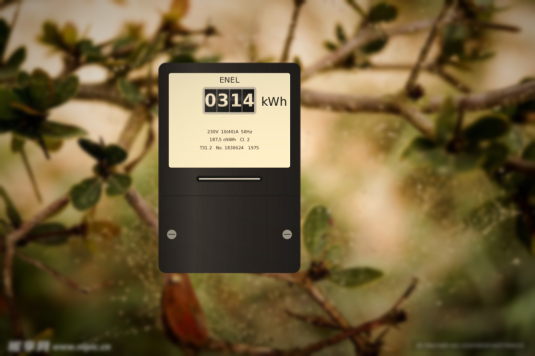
314 kWh
